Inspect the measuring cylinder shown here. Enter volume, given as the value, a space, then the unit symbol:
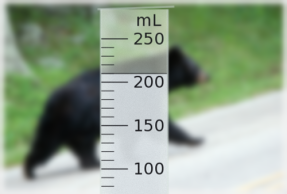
210 mL
